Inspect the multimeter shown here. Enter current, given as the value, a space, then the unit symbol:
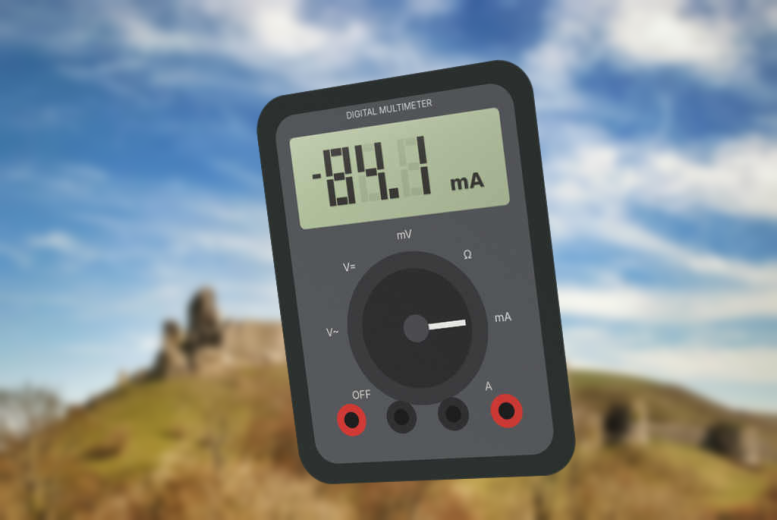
-84.1 mA
